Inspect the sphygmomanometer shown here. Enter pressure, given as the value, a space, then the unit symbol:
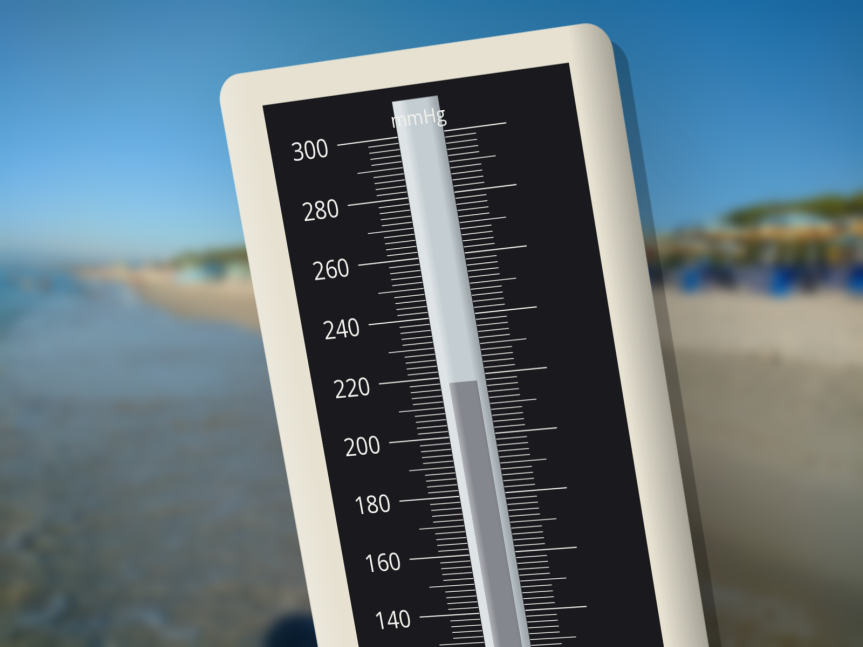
218 mmHg
